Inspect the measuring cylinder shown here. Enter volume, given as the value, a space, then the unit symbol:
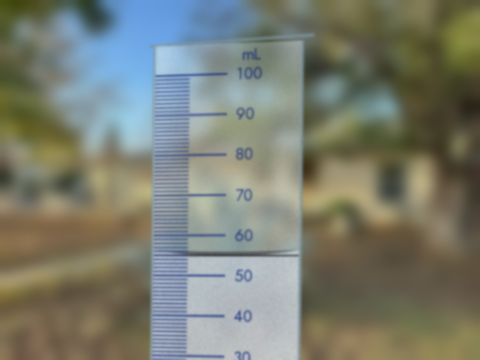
55 mL
